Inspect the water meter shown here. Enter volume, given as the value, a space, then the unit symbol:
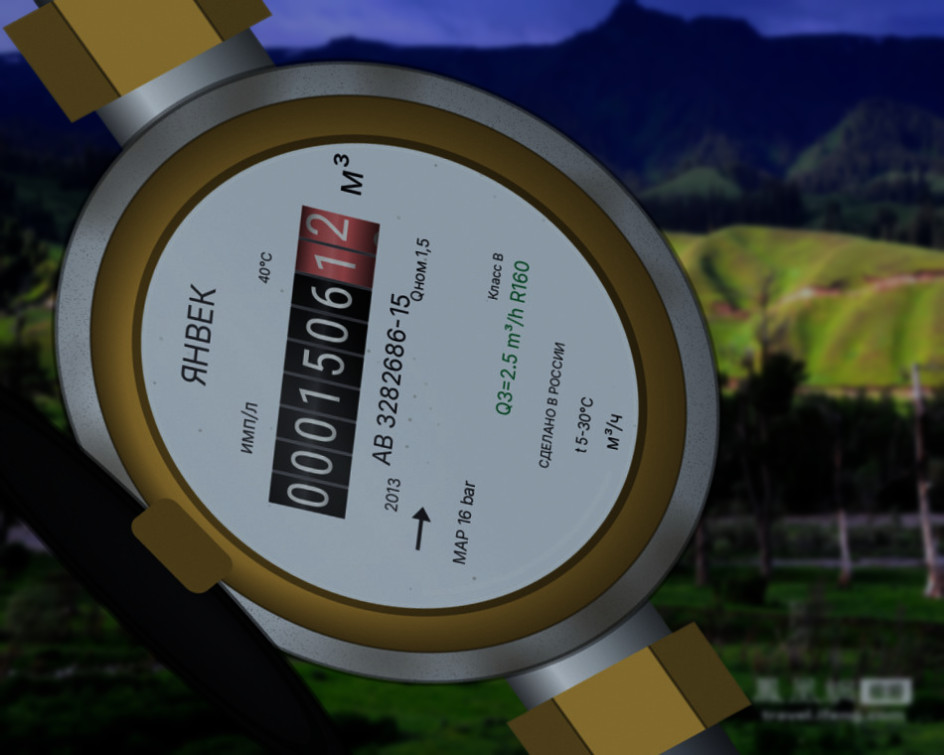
1506.12 m³
